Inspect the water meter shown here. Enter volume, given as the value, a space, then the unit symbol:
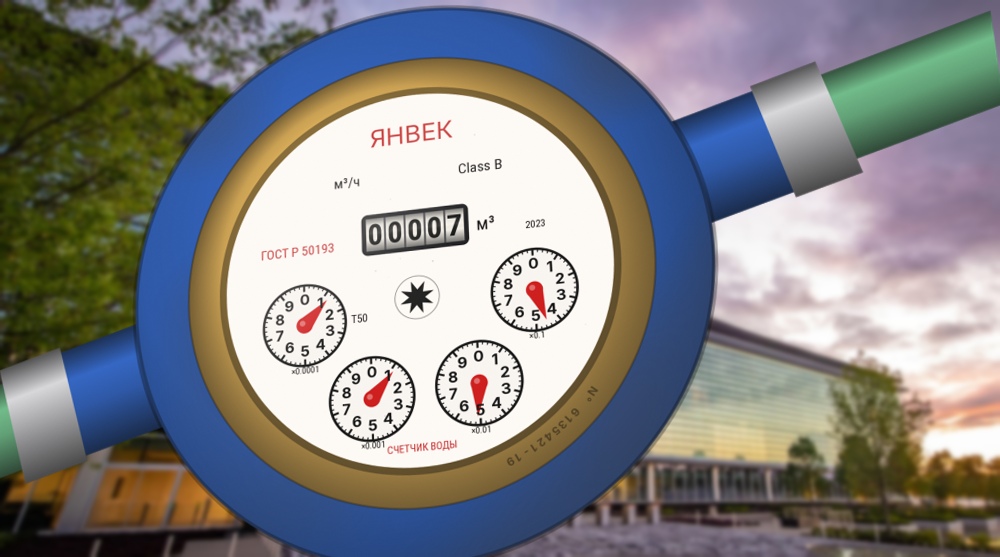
7.4511 m³
